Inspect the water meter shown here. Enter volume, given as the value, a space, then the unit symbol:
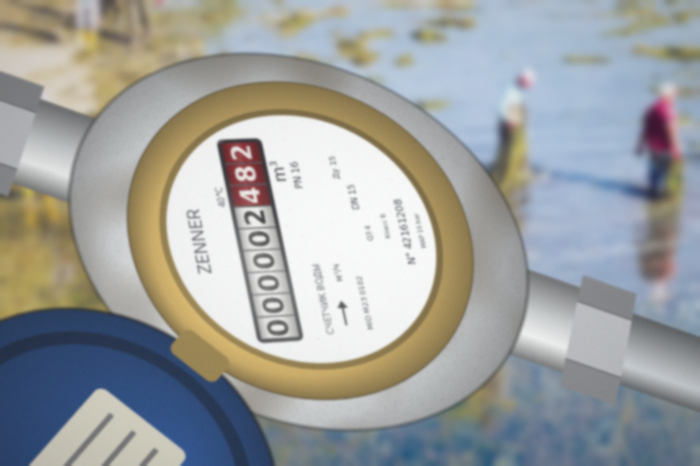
2.482 m³
